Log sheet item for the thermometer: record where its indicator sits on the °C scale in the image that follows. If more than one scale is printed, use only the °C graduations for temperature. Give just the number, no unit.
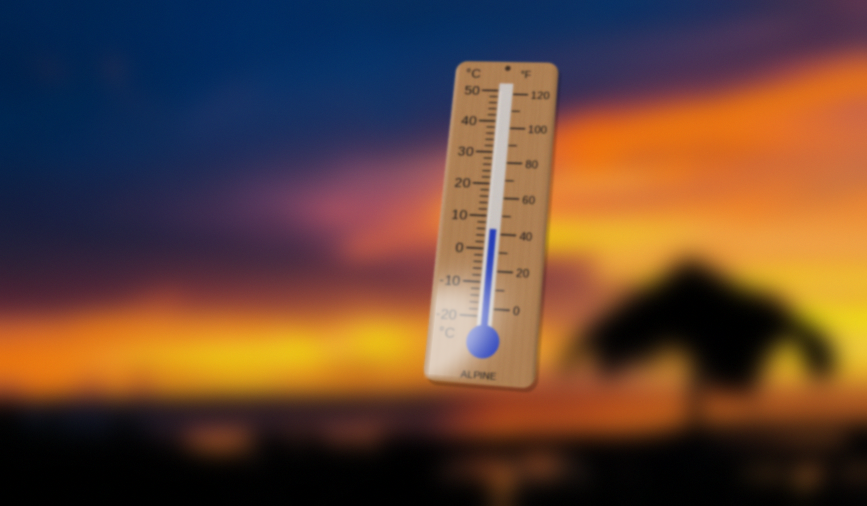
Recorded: 6
